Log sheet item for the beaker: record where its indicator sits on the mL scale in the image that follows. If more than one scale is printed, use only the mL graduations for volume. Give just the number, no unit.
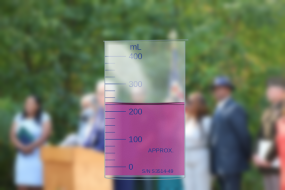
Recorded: 225
